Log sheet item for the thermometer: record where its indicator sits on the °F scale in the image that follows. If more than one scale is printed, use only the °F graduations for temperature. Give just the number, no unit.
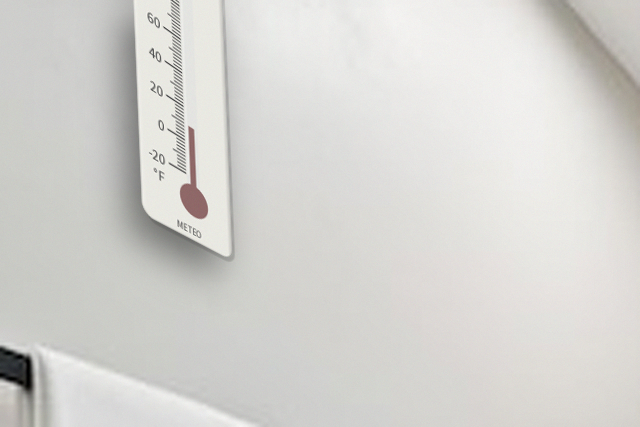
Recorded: 10
